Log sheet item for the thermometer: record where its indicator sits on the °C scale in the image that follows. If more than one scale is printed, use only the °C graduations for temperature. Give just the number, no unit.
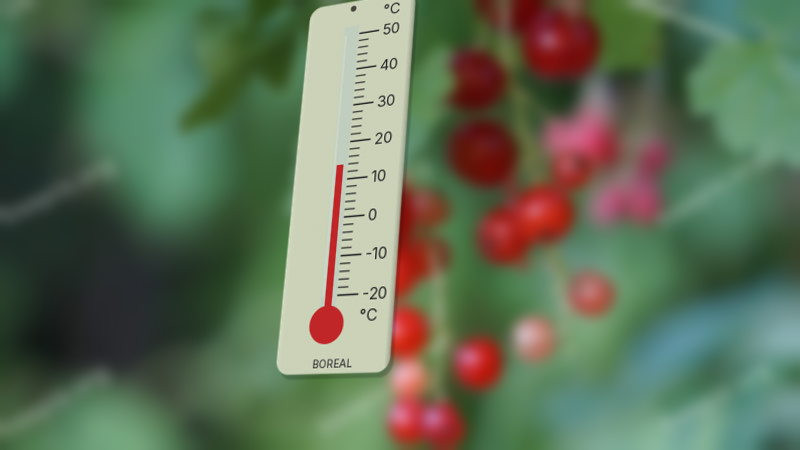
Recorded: 14
